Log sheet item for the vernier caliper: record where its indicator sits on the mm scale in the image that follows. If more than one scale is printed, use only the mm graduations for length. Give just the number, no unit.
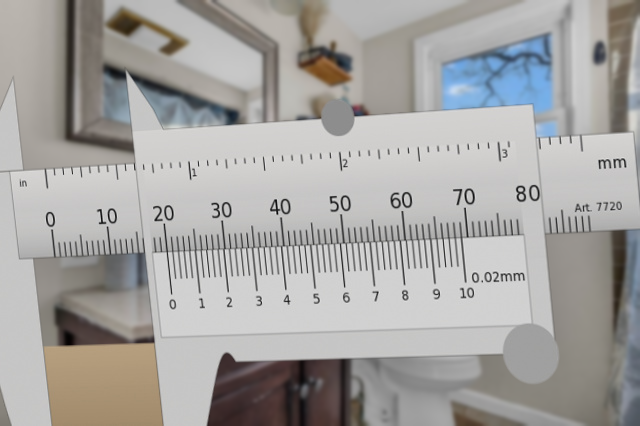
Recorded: 20.0
